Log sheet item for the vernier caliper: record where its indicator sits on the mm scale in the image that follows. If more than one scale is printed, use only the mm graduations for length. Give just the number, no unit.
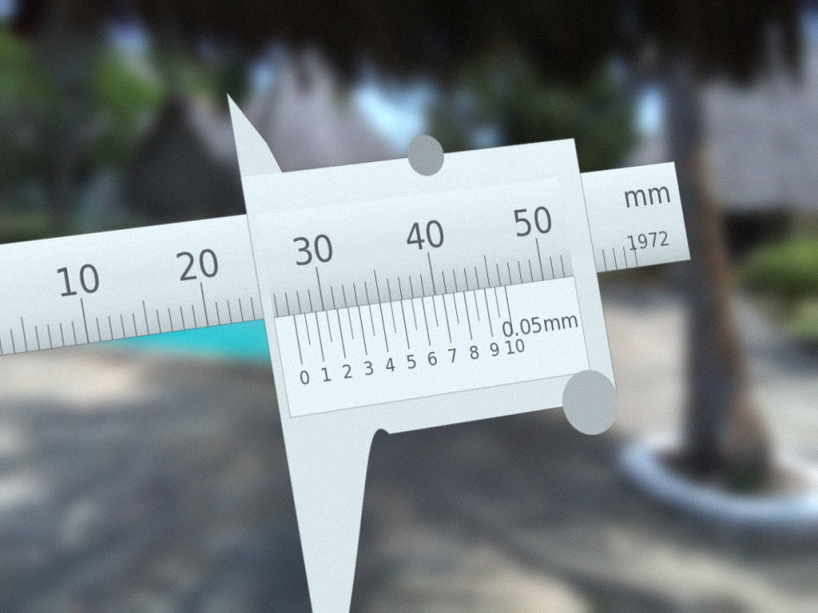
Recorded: 27.4
